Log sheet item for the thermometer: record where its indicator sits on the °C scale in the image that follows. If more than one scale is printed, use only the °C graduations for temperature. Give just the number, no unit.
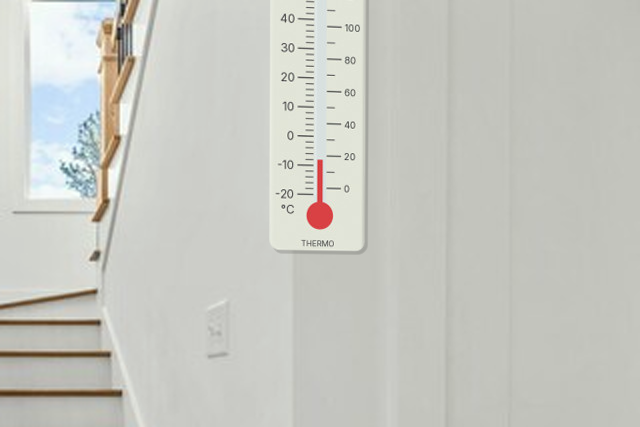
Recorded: -8
